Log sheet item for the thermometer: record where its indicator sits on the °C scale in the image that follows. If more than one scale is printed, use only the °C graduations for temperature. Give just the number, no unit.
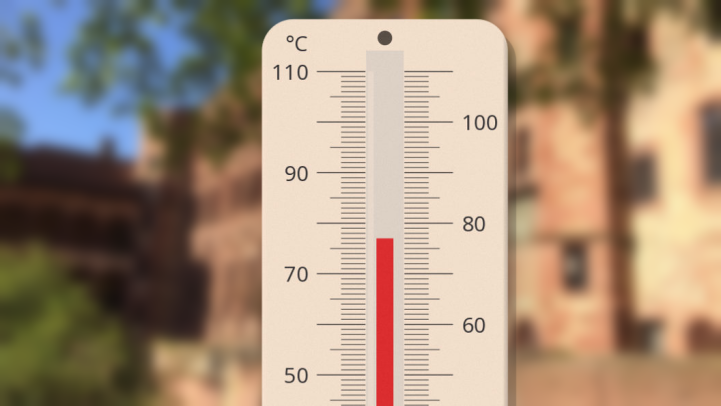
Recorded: 77
